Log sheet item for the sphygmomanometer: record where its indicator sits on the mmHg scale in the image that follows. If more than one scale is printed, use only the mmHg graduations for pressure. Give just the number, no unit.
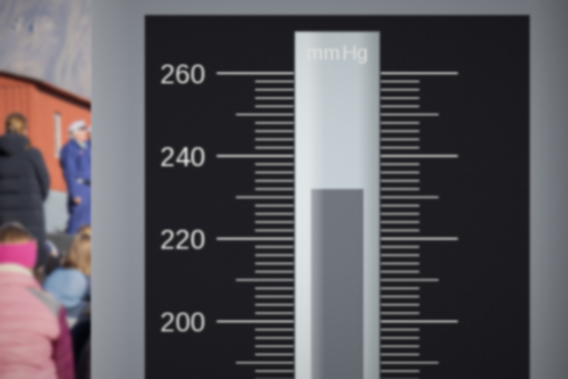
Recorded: 232
